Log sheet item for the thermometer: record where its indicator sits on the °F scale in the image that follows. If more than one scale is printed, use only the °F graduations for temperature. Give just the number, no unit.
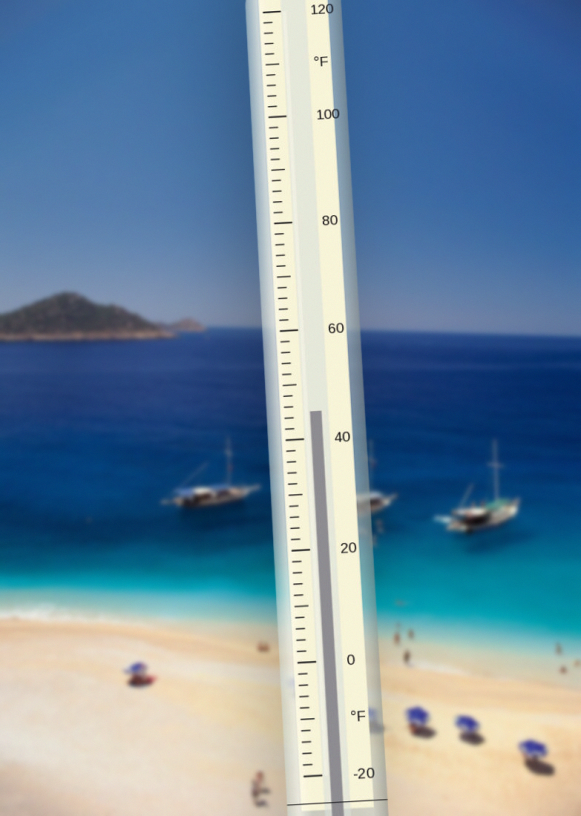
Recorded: 45
